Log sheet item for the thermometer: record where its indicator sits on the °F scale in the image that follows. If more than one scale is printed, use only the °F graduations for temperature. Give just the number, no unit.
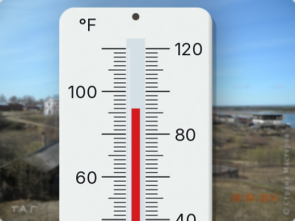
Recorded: 92
